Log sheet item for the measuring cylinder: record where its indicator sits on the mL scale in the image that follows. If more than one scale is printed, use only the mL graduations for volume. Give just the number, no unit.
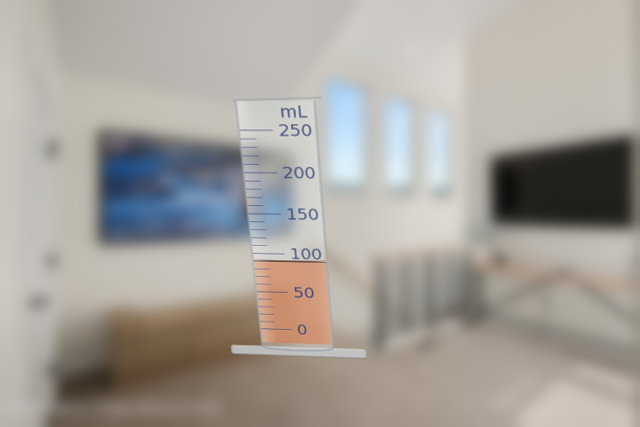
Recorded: 90
